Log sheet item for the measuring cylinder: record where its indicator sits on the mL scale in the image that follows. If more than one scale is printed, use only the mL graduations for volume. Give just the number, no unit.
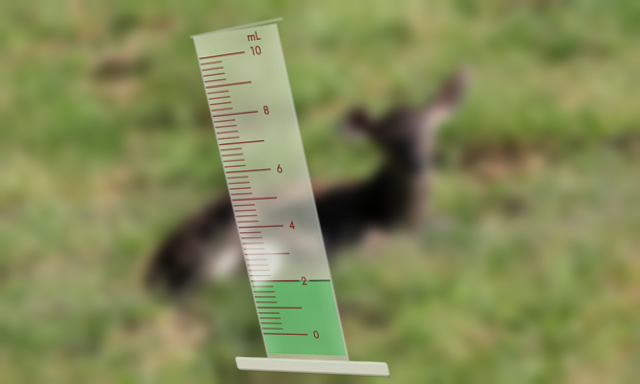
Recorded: 2
